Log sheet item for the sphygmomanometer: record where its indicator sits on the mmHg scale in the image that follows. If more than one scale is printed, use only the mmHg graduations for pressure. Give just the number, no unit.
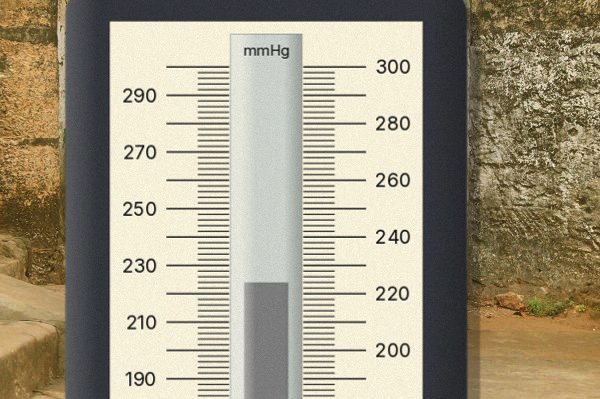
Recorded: 224
